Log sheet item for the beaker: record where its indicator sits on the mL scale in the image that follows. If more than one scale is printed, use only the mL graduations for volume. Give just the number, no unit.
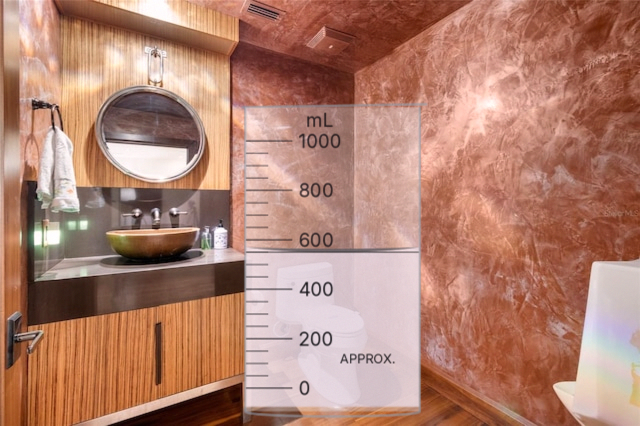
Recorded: 550
